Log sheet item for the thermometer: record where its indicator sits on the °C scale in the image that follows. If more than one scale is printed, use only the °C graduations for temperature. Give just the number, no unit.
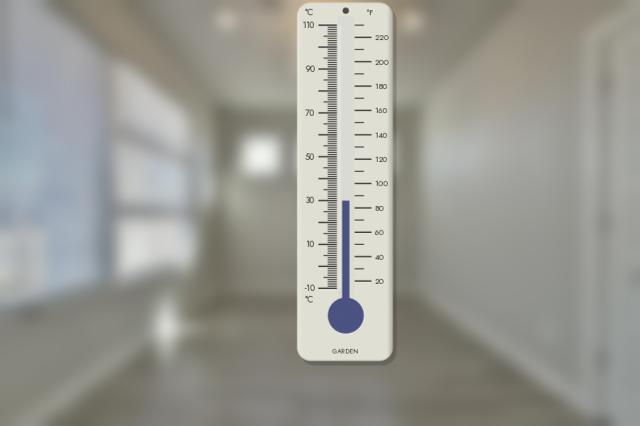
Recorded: 30
